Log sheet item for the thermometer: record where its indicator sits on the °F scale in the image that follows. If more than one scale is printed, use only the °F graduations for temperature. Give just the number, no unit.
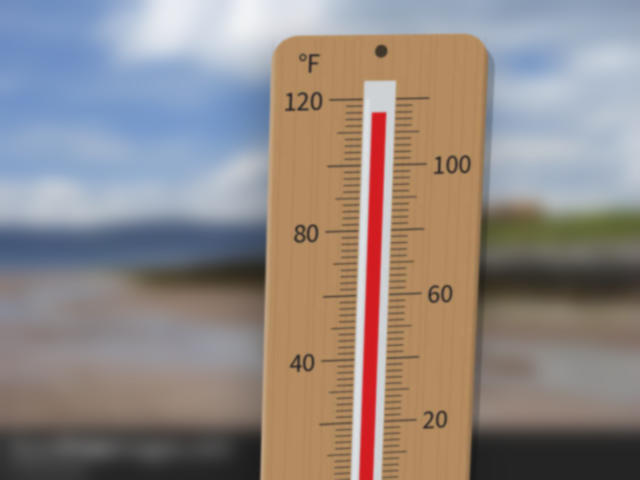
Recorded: 116
